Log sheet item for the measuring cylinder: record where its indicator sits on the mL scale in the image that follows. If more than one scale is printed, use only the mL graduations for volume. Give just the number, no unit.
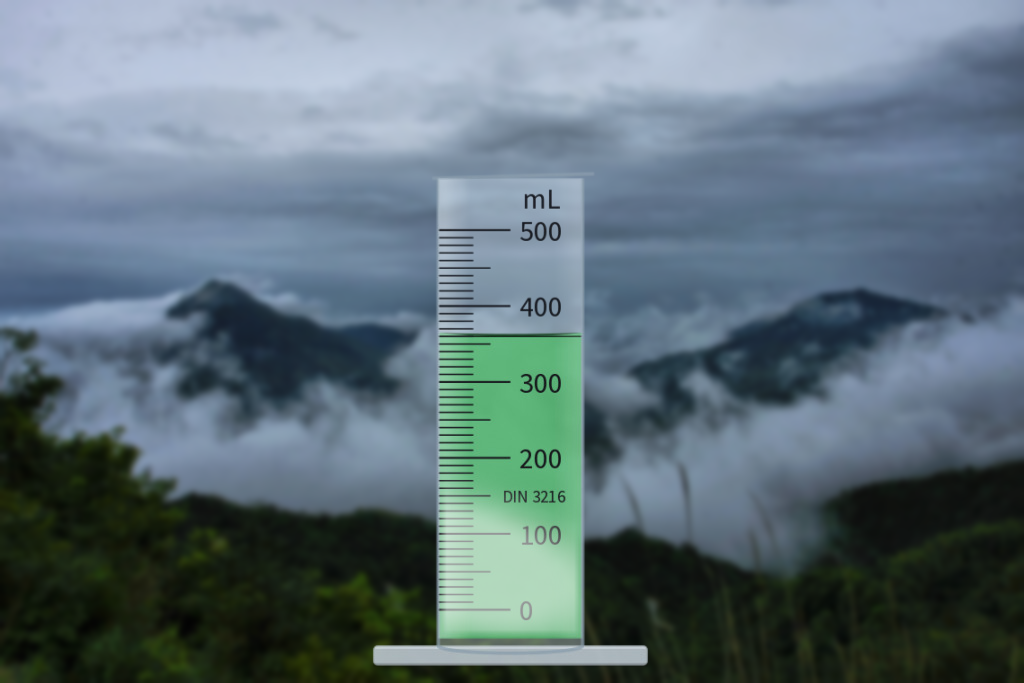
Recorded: 360
